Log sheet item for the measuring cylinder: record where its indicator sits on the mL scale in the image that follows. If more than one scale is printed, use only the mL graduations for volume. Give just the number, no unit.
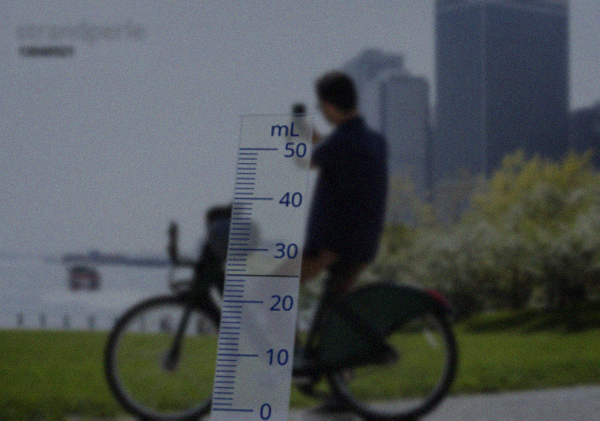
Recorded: 25
